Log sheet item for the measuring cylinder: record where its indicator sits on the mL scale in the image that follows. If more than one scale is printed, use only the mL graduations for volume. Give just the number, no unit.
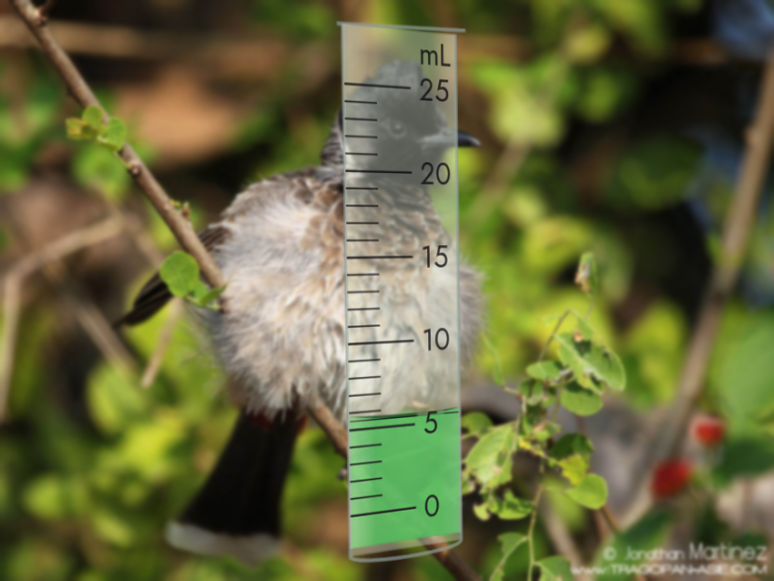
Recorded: 5.5
